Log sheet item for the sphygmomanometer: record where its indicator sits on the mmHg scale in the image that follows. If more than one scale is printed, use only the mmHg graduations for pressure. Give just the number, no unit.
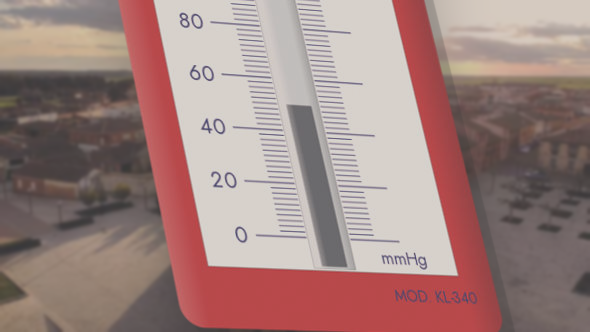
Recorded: 50
